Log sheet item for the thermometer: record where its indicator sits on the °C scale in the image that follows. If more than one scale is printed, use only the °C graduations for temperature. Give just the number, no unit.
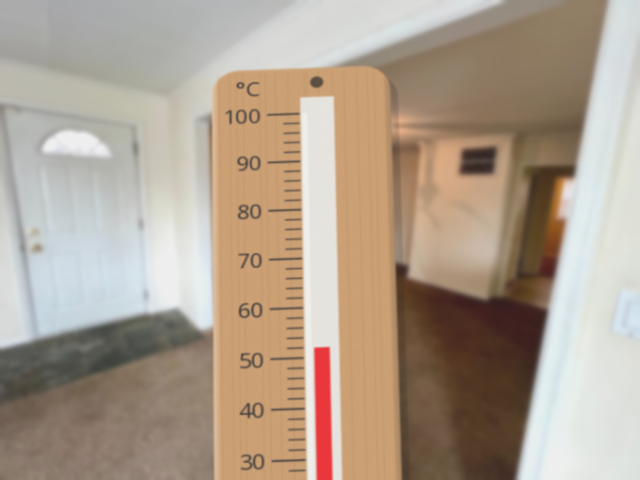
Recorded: 52
